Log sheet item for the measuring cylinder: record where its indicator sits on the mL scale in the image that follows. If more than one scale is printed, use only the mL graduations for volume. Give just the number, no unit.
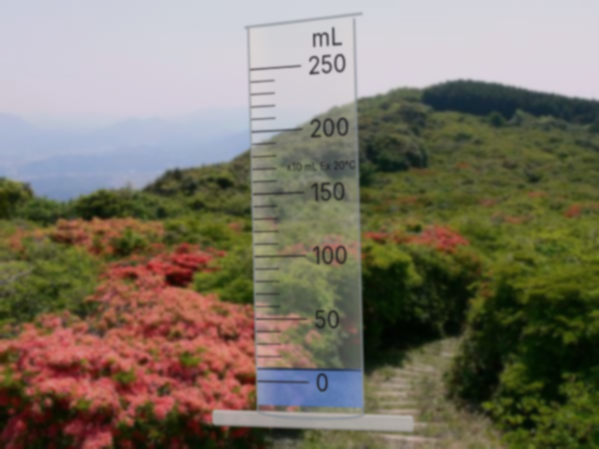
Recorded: 10
